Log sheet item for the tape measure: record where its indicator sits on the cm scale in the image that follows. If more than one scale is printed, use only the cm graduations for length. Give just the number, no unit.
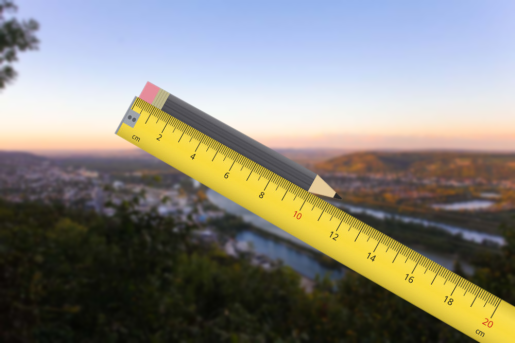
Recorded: 11.5
